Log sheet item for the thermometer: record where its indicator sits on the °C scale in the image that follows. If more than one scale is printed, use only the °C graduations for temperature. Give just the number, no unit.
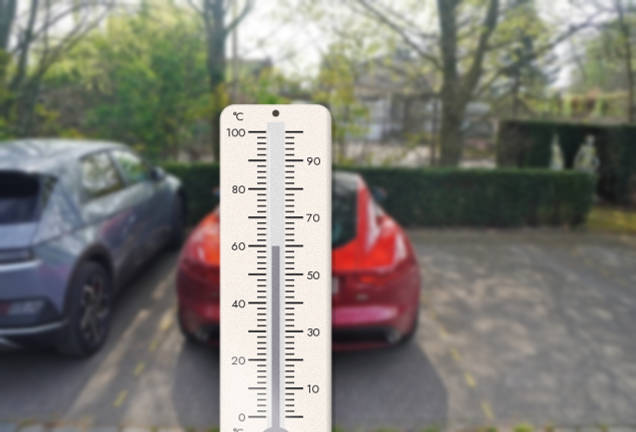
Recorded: 60
